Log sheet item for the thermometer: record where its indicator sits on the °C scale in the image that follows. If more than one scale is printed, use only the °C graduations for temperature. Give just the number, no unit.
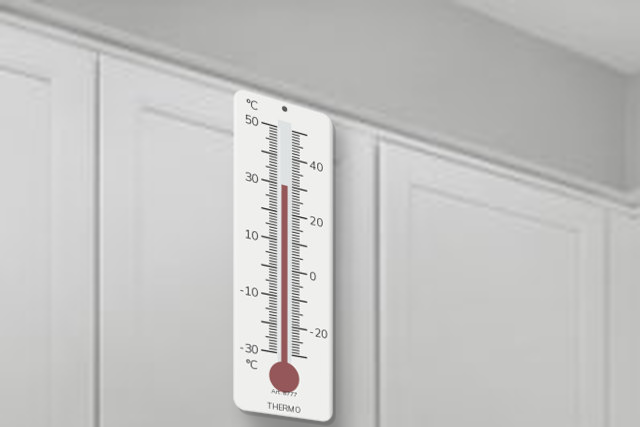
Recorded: 30
